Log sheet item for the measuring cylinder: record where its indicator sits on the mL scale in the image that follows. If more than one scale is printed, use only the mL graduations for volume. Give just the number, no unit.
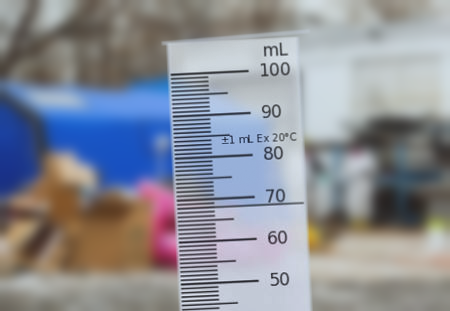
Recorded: 68
